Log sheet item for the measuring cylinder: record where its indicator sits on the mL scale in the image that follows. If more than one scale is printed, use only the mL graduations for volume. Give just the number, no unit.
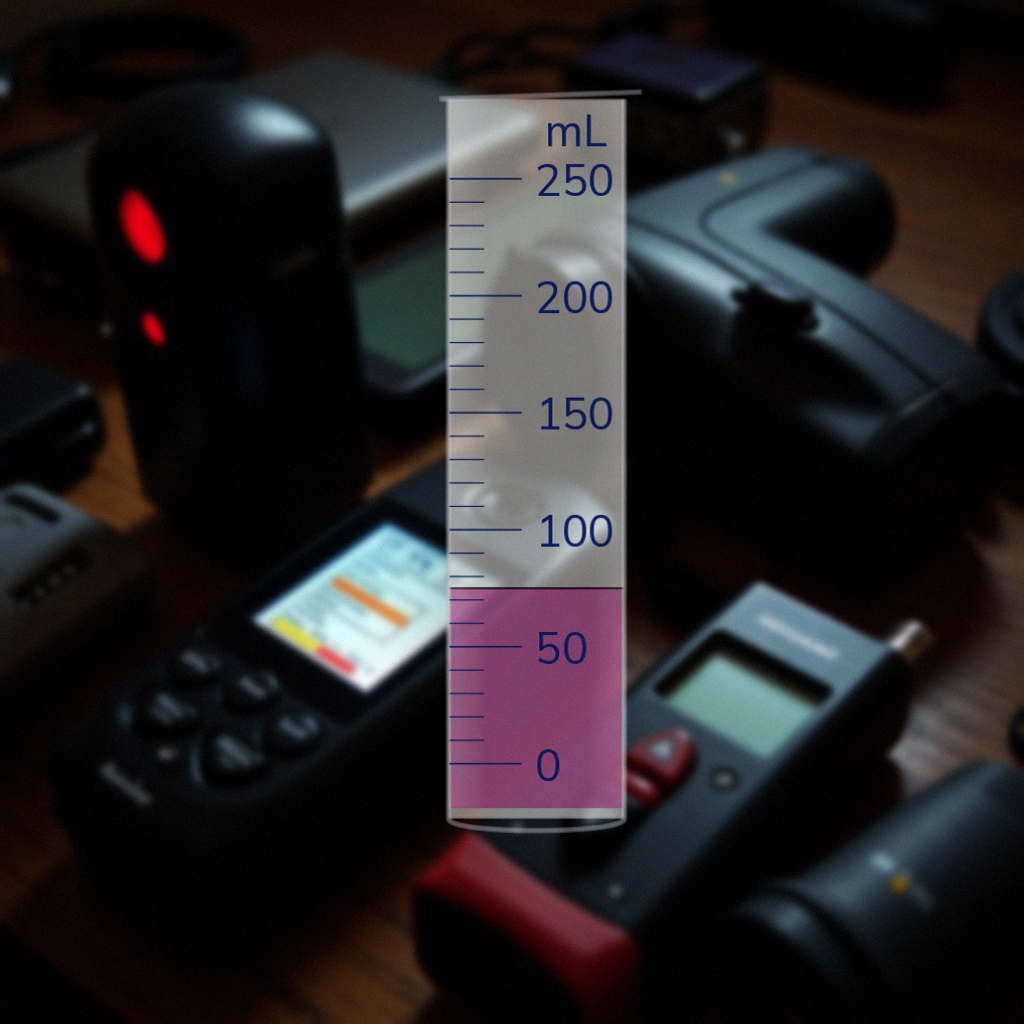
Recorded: 75
